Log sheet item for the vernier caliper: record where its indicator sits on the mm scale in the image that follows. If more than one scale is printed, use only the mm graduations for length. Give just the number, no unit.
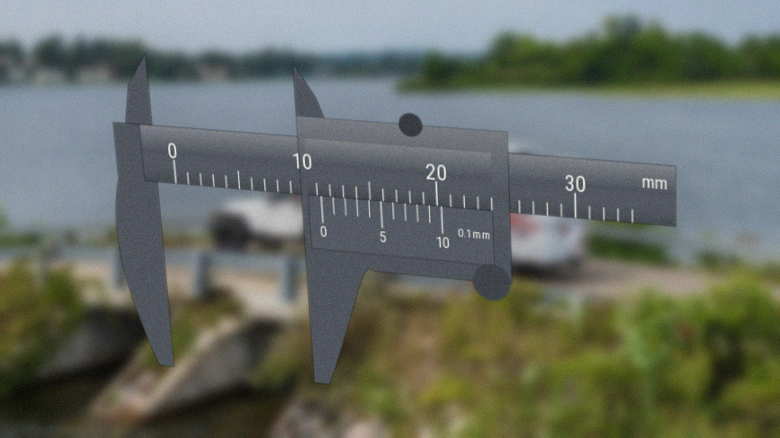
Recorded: 11.3
